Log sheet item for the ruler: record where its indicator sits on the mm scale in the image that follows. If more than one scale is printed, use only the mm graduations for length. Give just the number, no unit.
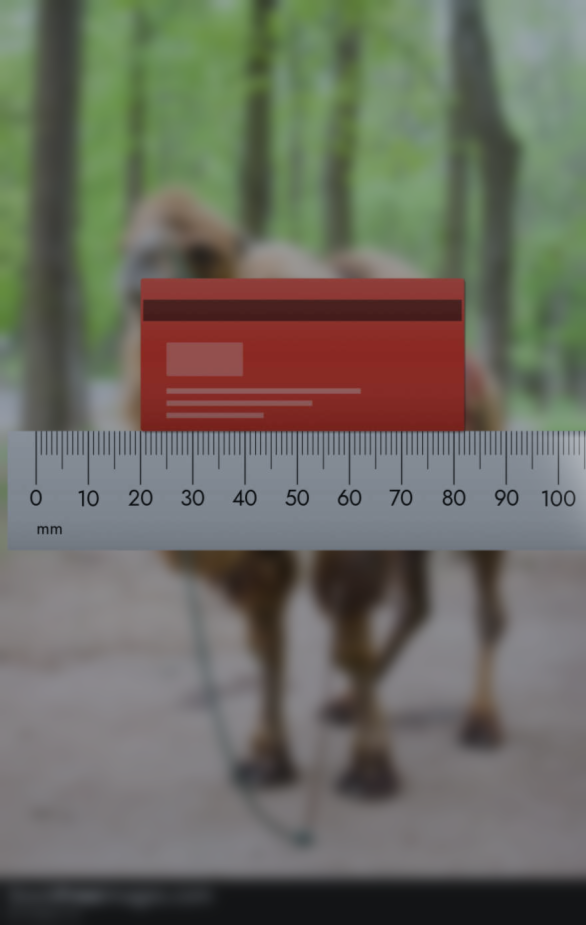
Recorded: 62
